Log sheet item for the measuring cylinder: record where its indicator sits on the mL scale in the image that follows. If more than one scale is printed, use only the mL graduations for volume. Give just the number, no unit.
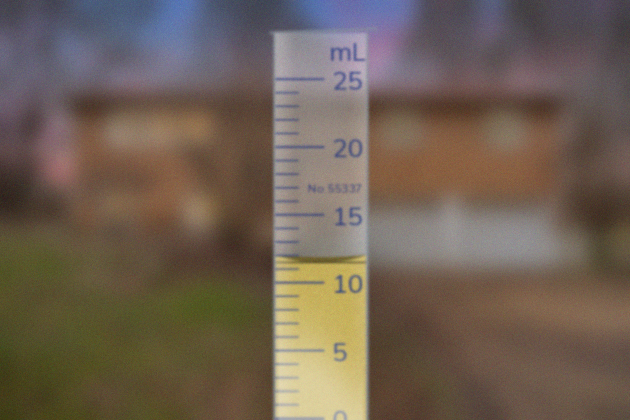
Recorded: 11.5
